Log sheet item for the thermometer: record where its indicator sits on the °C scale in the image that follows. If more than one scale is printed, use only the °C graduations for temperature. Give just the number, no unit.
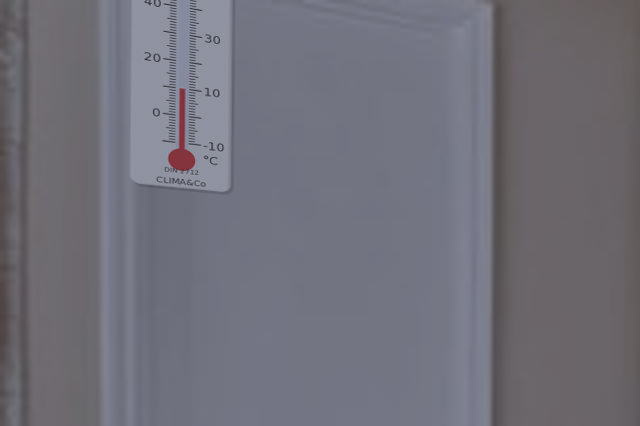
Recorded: 10
